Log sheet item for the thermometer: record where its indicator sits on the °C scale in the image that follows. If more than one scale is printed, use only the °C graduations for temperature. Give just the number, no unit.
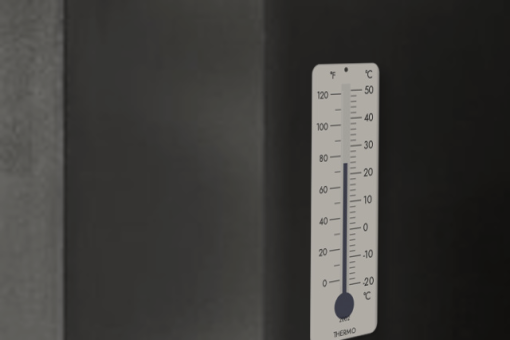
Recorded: 24
